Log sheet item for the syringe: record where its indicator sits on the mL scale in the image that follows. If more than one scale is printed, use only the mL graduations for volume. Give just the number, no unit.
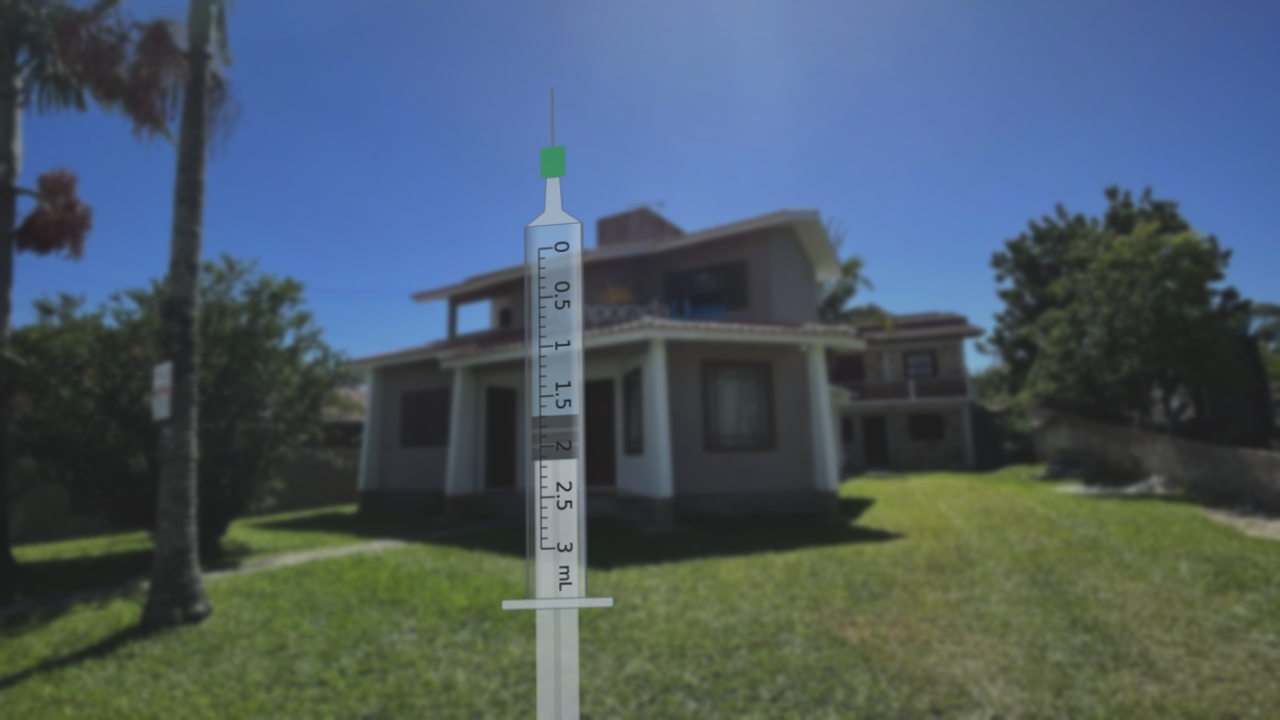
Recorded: 1.7
